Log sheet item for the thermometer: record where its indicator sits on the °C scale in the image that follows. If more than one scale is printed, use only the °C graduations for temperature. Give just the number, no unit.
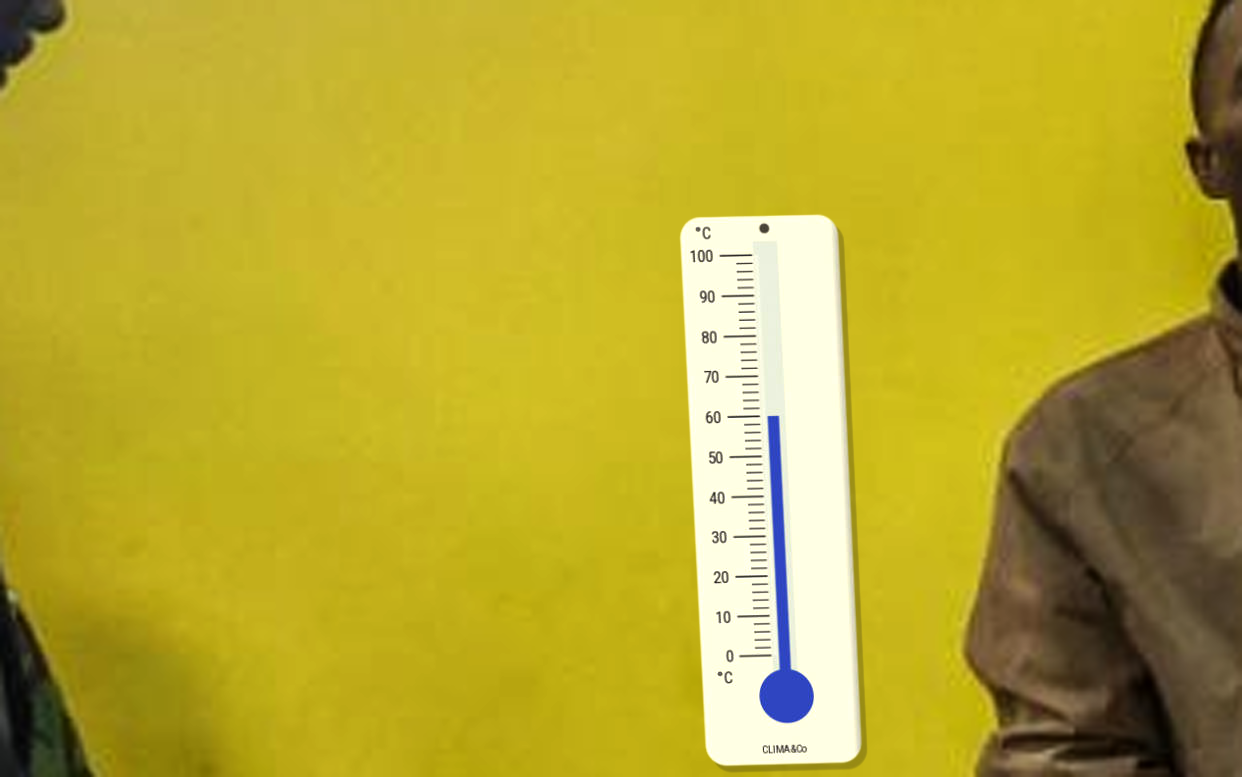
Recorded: 60
